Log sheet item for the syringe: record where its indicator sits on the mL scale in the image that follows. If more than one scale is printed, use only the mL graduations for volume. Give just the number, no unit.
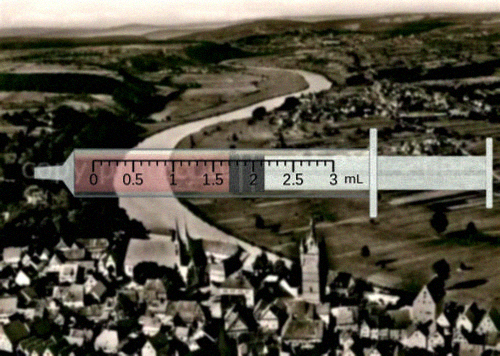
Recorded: 1.7
